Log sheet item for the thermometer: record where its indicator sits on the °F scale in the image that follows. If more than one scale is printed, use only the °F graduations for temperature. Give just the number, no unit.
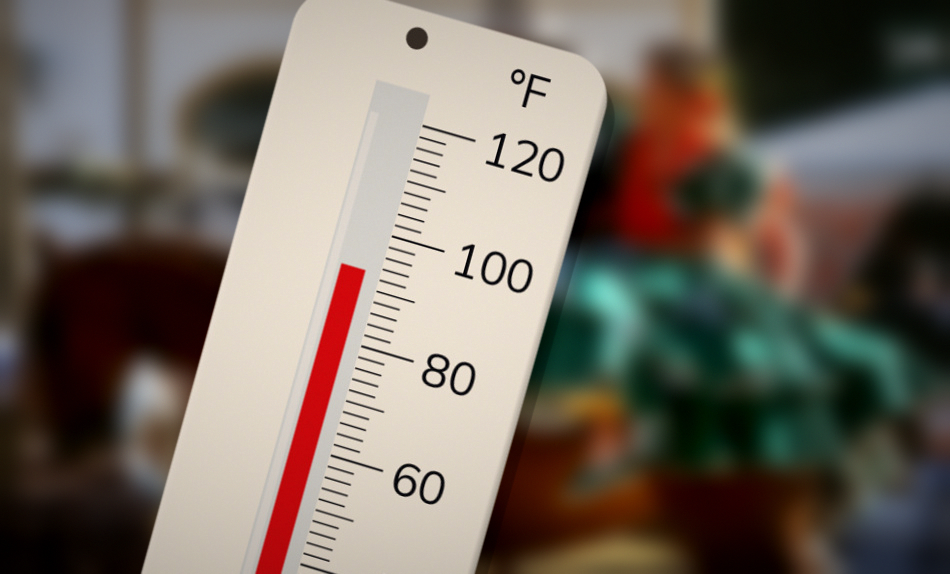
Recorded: 93
